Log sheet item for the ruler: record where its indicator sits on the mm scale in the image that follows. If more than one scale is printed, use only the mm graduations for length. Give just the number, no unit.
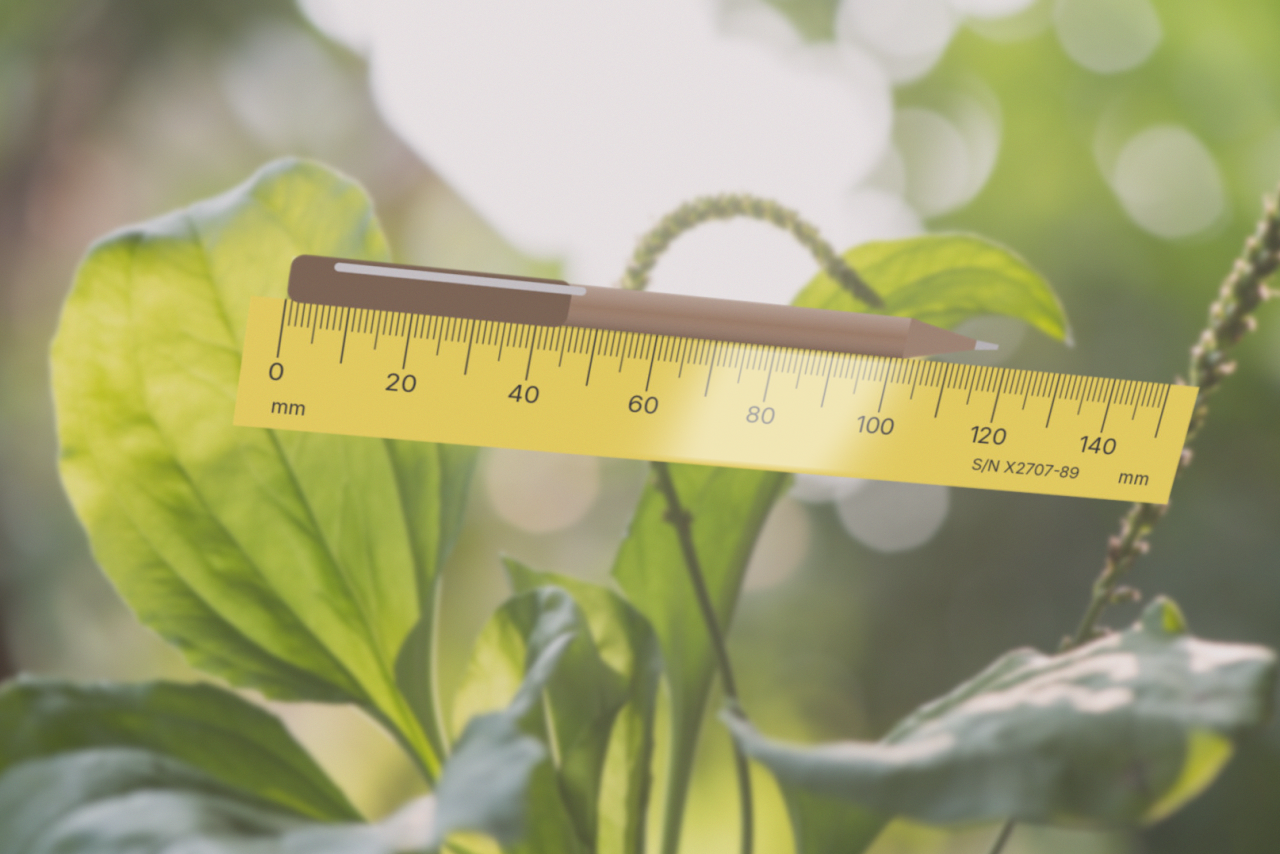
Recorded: 118
